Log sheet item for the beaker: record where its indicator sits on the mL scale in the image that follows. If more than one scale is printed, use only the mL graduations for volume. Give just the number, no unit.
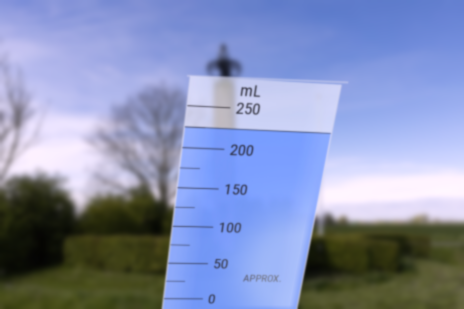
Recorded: 225
